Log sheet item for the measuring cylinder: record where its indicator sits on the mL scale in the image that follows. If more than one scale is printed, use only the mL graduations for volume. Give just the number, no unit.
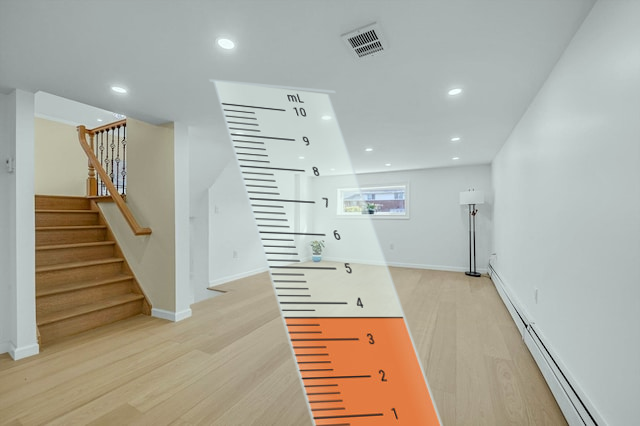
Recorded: 3.6
